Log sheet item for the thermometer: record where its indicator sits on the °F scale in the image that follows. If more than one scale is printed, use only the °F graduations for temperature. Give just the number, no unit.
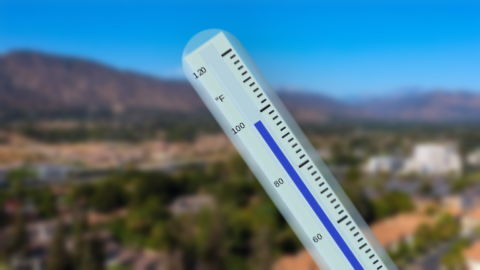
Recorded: 98
